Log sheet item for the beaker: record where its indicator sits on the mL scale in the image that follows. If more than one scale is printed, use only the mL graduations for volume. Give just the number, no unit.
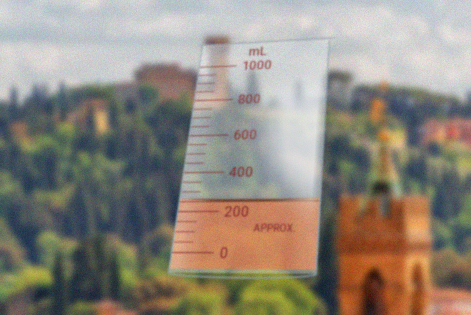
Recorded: 250
